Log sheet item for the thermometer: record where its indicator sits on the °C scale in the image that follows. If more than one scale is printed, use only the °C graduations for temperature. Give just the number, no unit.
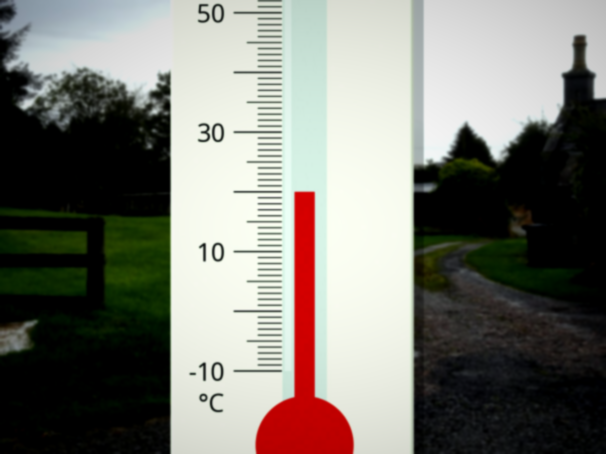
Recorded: 20
